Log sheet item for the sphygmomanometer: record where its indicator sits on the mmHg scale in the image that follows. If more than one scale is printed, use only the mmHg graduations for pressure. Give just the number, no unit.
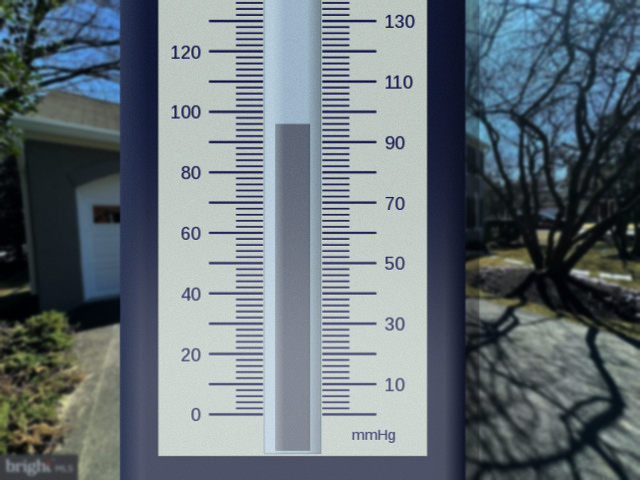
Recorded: 96
